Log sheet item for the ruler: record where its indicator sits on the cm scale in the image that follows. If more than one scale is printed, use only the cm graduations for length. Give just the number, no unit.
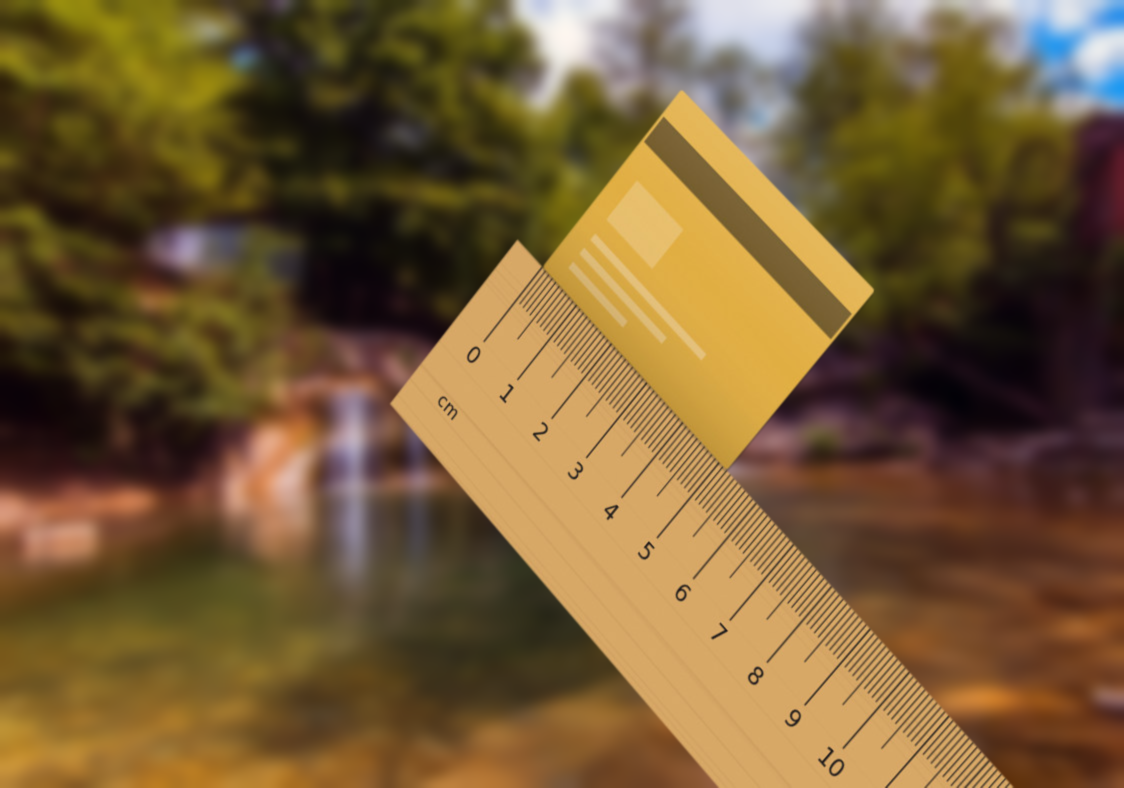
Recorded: 5.2
